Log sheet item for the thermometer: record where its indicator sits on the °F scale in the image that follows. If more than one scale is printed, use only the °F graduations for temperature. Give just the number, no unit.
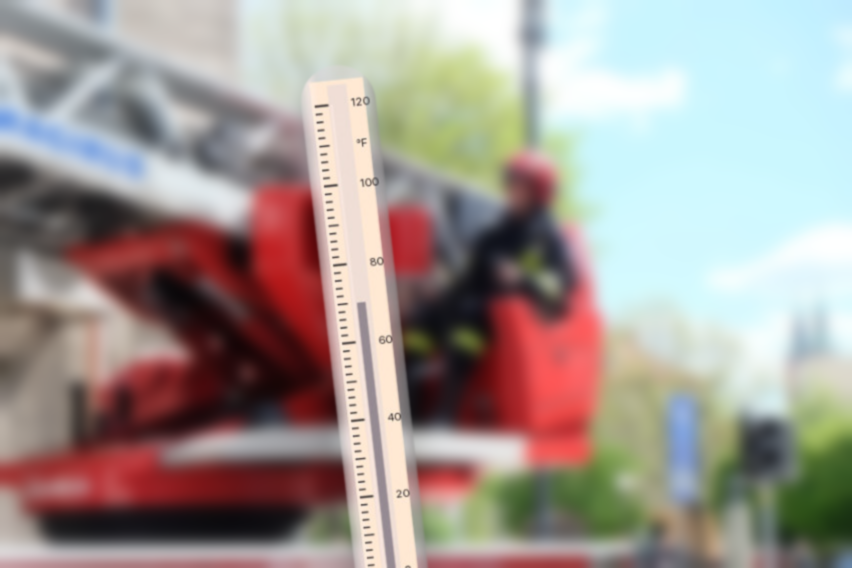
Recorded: 70
